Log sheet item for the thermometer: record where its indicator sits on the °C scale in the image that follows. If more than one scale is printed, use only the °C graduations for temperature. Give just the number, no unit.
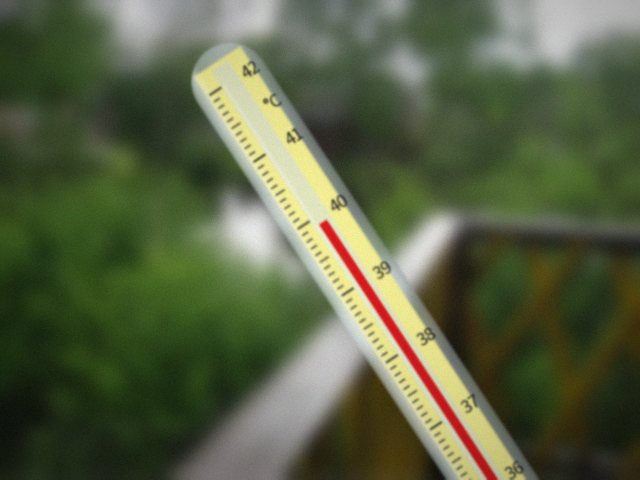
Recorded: 39.9
